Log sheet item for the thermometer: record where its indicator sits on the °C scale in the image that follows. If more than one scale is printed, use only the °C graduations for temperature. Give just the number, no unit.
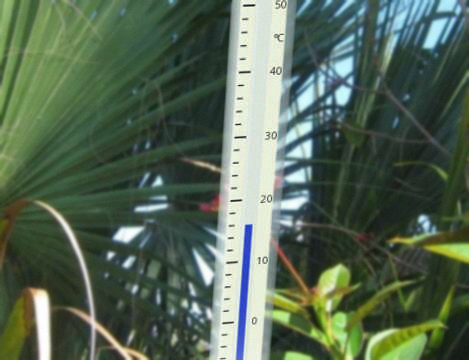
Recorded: 16
